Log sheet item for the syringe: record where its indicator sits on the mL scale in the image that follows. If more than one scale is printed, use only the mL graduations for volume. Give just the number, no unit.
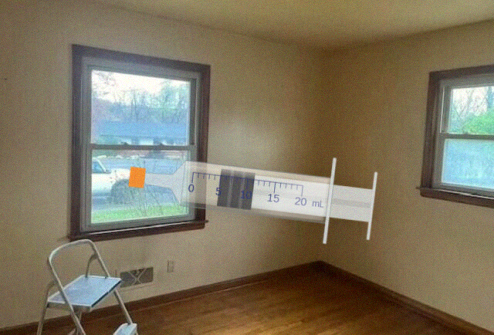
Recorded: 5
